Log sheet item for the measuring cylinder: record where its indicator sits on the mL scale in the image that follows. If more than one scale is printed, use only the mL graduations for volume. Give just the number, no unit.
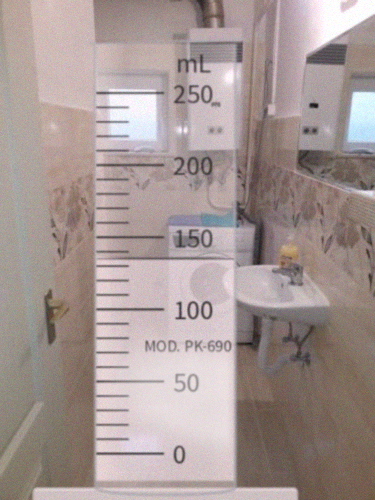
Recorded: 135
